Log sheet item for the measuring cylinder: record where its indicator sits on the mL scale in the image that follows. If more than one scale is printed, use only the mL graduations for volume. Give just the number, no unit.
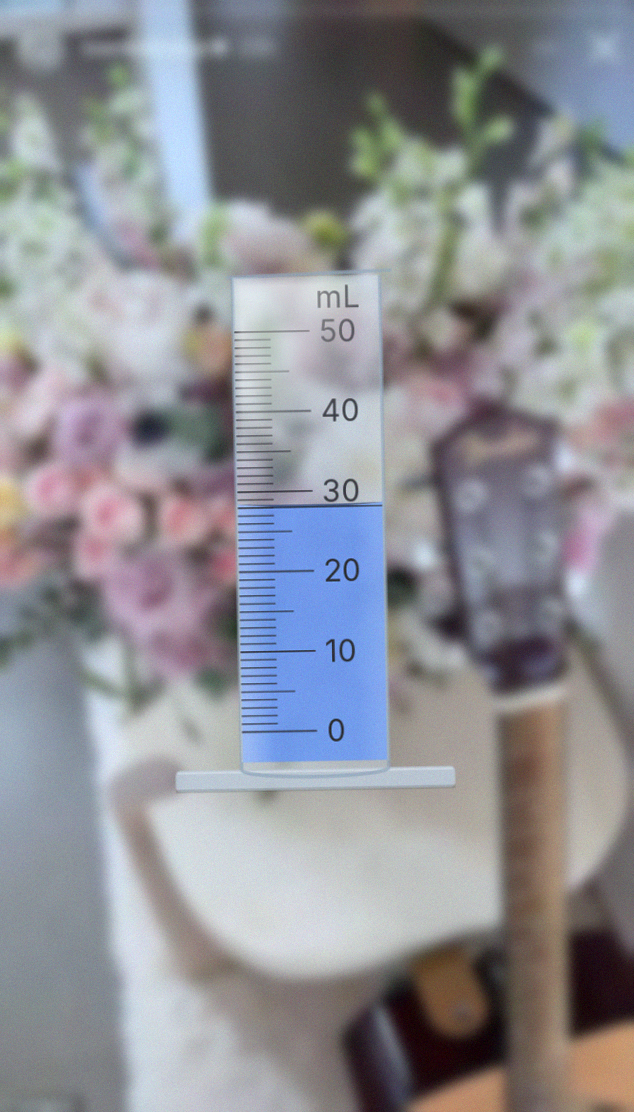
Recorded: 28
